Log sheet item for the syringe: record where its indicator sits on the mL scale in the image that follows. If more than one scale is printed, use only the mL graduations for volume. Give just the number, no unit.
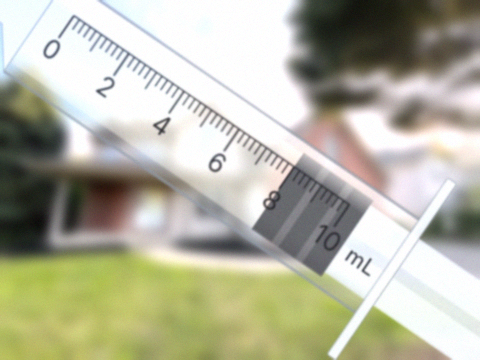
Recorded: 8
